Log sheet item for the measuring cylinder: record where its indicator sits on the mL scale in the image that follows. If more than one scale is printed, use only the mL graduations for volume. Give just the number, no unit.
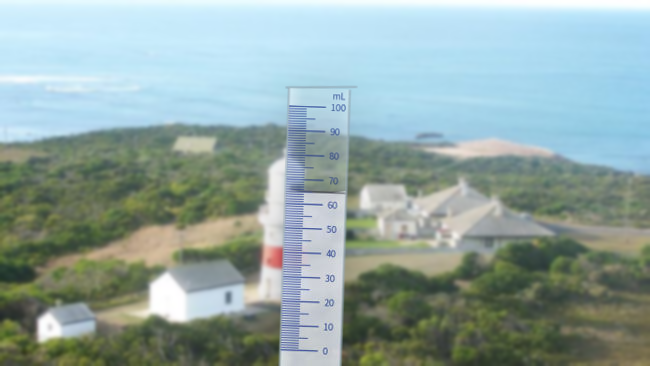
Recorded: 65
